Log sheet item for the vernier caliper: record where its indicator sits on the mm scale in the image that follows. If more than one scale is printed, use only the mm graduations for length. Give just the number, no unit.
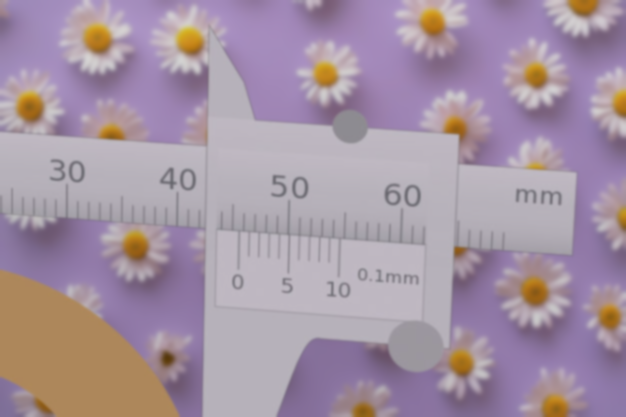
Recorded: 45.6
